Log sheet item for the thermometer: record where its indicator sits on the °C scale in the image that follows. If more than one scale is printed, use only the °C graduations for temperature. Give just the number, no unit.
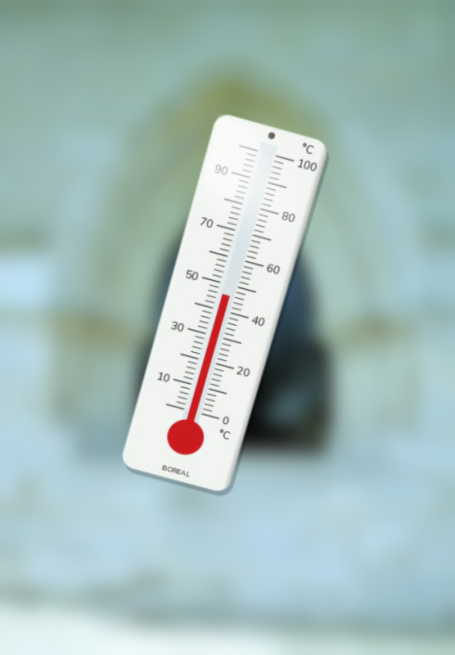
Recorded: 46
